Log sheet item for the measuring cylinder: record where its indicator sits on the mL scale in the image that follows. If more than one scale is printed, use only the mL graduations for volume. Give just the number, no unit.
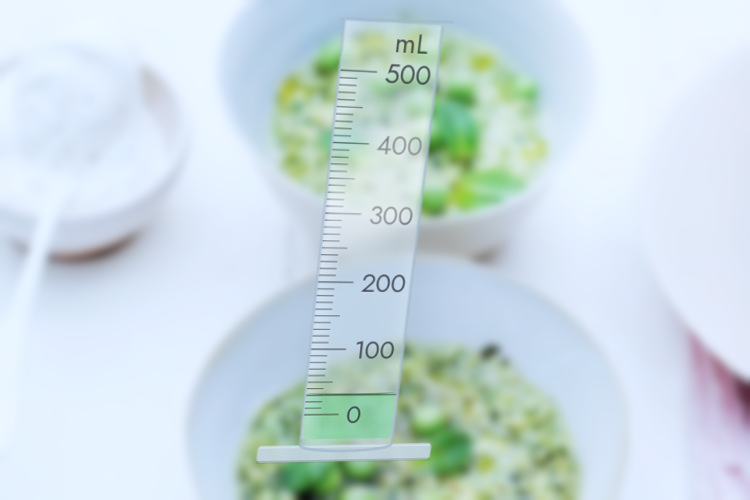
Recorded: 30
